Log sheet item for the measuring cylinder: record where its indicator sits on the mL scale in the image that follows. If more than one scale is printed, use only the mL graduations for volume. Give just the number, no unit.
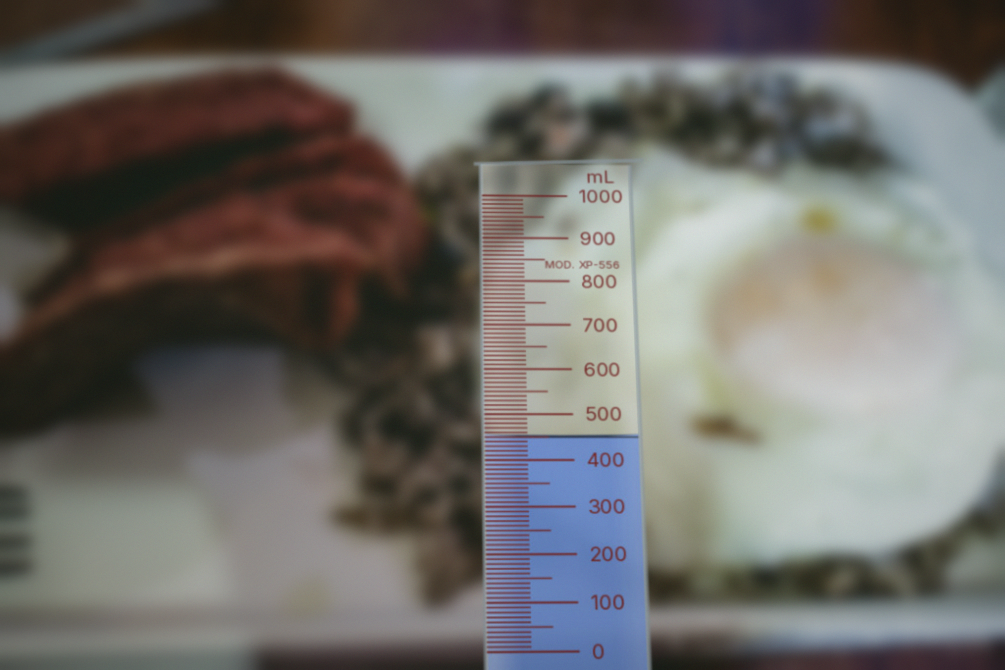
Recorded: 450
